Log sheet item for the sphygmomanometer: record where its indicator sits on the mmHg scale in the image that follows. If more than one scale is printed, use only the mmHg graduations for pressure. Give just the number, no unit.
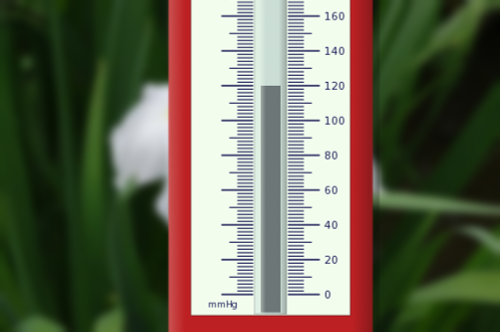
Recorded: 120
